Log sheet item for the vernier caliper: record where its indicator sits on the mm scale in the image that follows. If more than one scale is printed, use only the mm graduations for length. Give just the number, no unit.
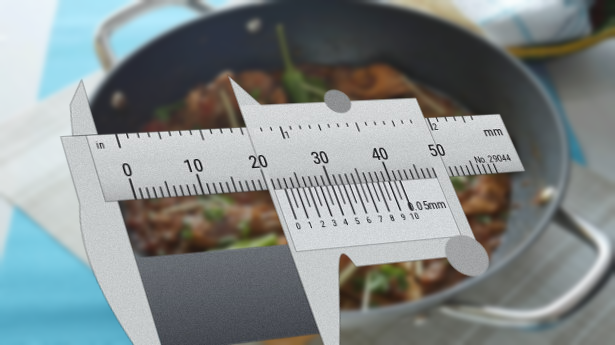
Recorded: 22.6
